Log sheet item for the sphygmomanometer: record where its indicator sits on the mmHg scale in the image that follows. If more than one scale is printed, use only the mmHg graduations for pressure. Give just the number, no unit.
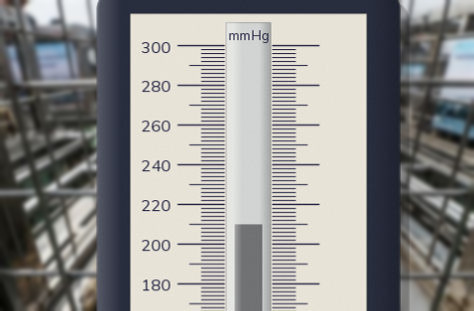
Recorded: 210
